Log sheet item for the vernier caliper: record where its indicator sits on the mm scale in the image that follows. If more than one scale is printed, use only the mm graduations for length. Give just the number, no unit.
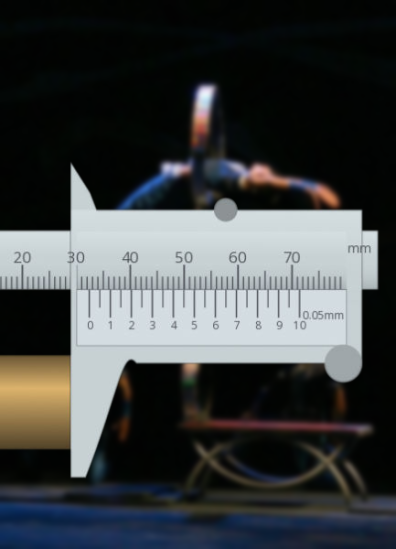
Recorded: 32.4
